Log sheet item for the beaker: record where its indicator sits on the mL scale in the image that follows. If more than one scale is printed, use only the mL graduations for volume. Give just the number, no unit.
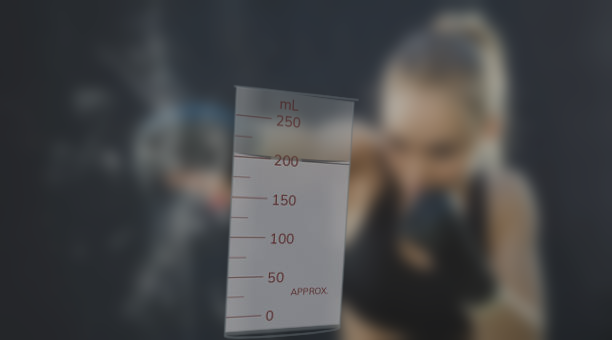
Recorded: 200
